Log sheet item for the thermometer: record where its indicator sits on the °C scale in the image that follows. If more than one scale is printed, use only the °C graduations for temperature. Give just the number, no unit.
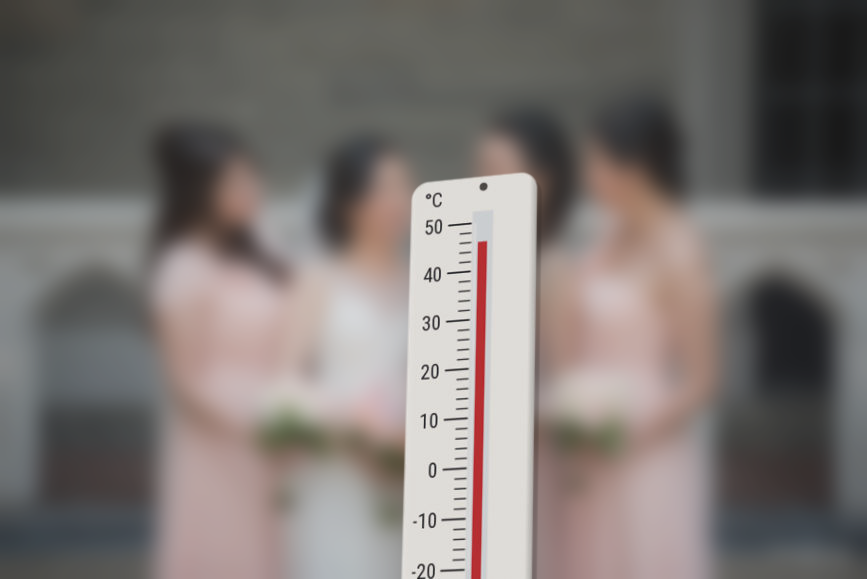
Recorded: 46
